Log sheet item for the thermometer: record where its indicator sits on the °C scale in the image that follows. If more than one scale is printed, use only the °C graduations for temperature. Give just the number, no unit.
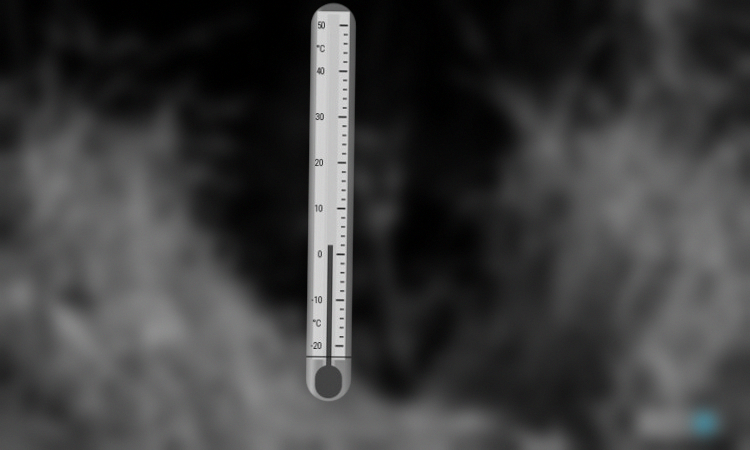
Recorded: 2
